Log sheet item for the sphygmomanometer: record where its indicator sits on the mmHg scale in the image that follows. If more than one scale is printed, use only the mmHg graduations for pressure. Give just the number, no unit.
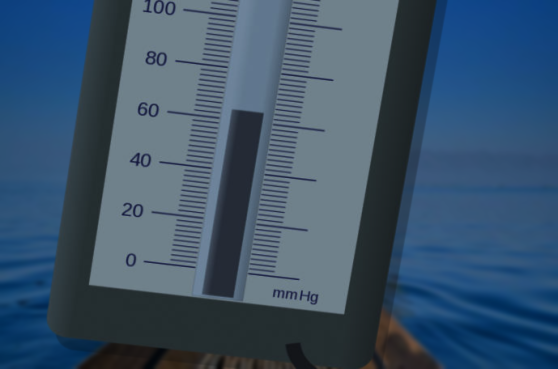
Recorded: 64
